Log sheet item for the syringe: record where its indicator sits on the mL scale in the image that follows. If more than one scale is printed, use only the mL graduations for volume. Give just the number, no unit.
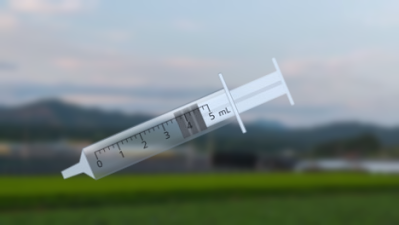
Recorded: 3.6
